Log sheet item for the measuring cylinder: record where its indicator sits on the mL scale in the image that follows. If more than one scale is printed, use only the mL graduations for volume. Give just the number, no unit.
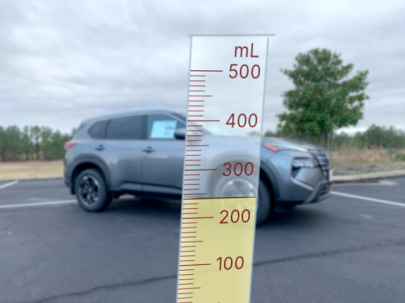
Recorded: 240
